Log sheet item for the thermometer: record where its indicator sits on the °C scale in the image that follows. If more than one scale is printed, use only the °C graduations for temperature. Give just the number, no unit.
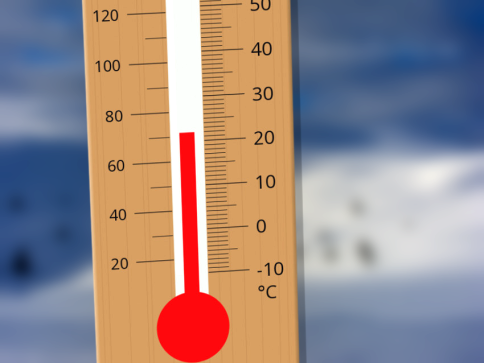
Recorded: 22
